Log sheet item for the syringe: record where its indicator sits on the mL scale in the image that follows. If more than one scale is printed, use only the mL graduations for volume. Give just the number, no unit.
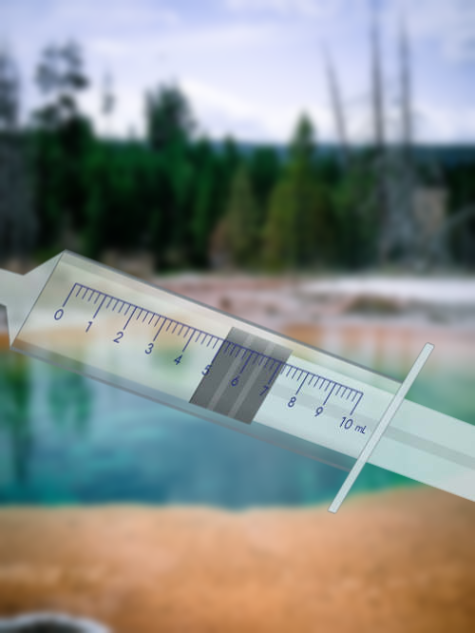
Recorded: 5
